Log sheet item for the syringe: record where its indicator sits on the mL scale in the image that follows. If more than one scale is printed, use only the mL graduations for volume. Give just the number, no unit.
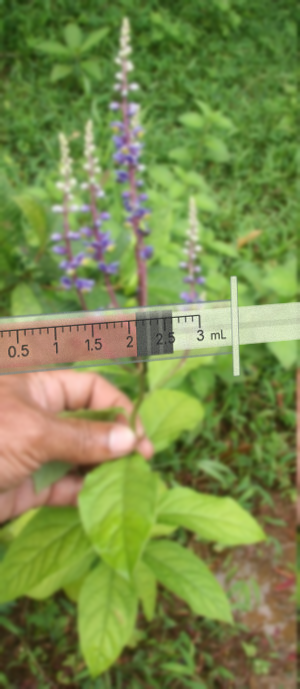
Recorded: 2.1
